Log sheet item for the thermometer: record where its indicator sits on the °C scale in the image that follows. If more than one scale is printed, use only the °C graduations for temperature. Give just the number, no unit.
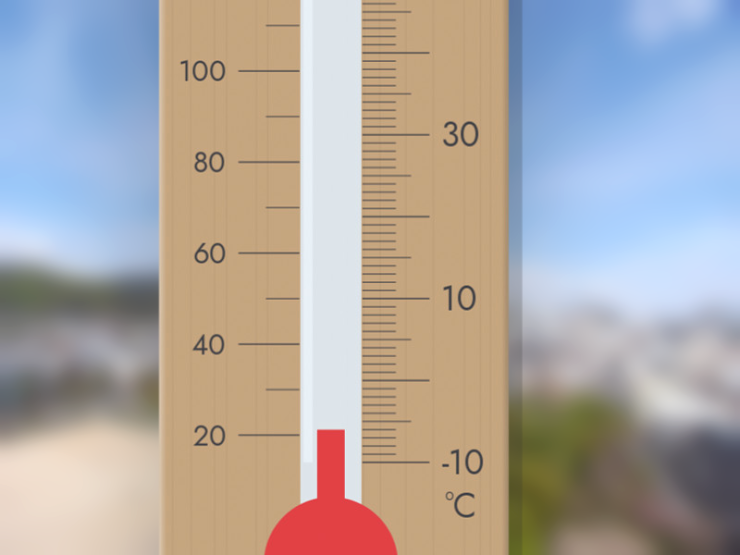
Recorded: -6
